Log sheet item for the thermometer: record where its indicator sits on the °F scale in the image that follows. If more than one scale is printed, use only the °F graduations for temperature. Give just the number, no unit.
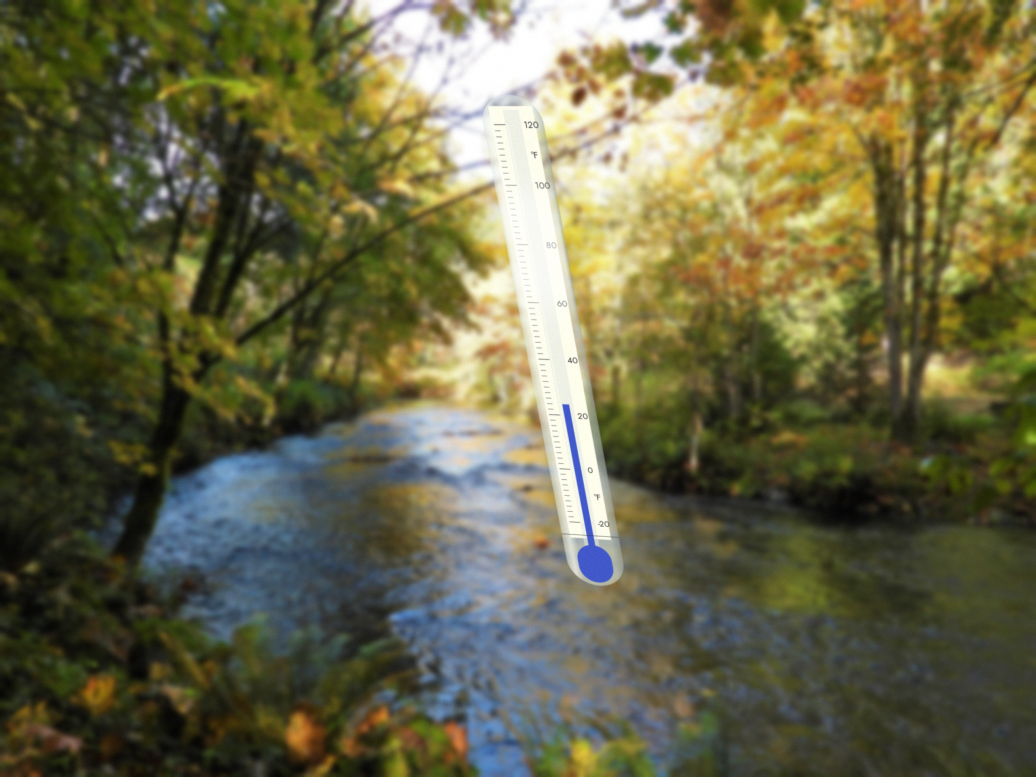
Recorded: 24
